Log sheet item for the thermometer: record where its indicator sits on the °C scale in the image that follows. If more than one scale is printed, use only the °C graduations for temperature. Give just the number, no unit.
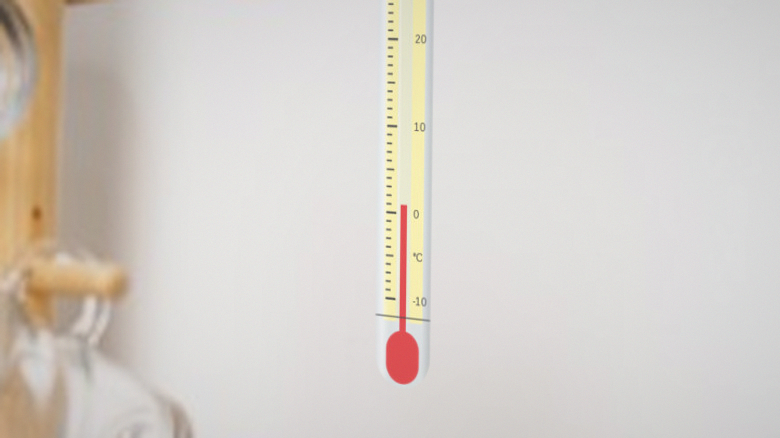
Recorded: 1
